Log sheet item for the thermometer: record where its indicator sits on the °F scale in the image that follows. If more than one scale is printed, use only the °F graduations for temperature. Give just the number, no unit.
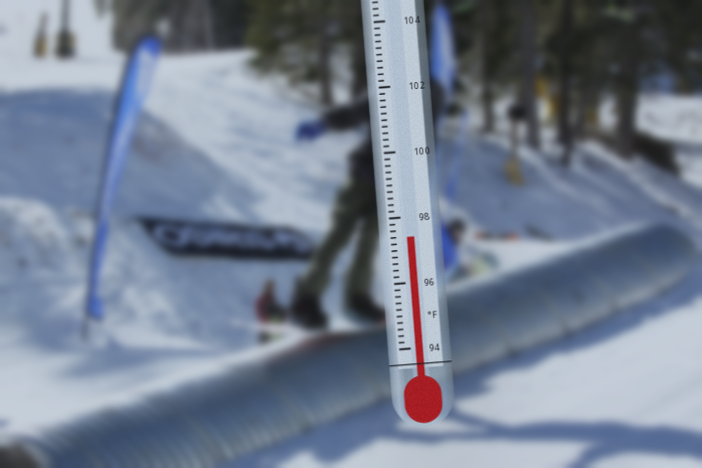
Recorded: 97.4
